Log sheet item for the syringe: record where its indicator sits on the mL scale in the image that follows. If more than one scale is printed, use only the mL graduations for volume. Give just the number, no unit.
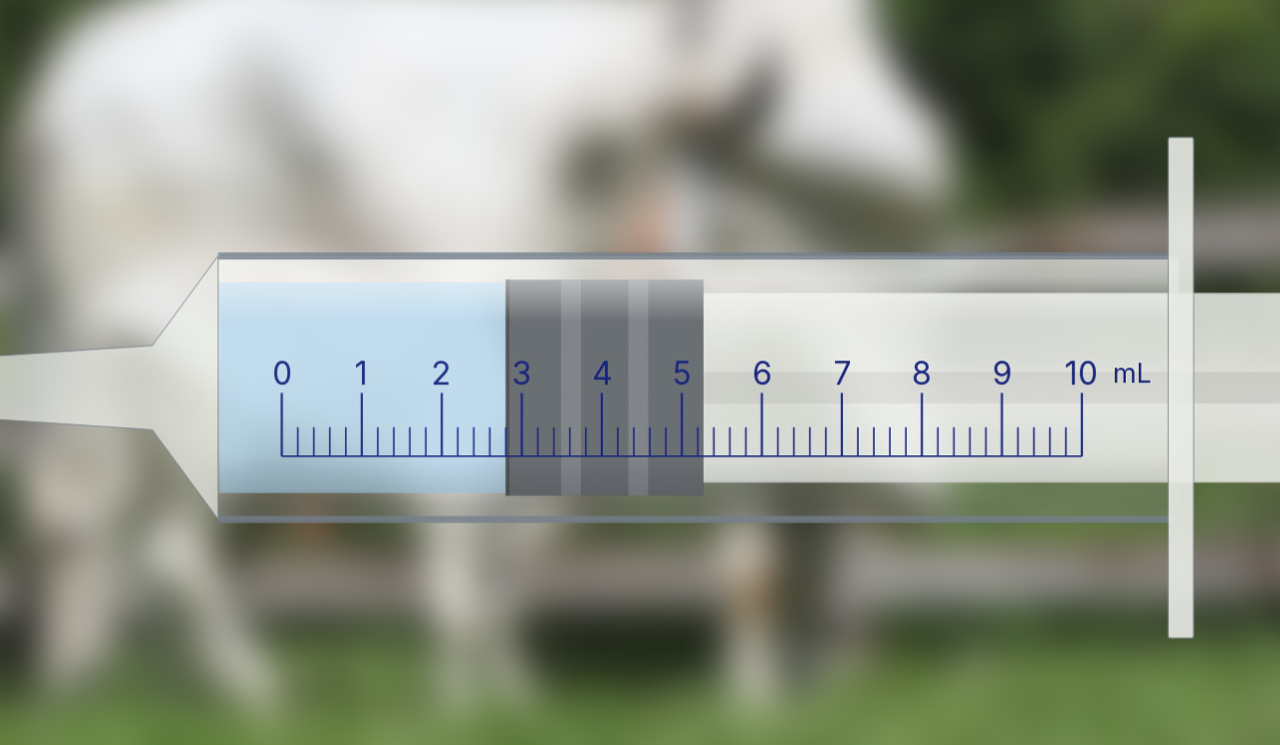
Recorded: 2.8
